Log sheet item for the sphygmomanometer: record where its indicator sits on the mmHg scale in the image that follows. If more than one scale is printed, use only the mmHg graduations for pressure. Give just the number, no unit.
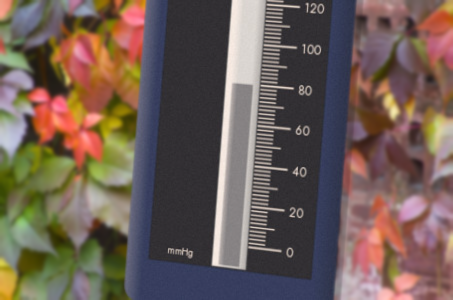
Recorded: 80
